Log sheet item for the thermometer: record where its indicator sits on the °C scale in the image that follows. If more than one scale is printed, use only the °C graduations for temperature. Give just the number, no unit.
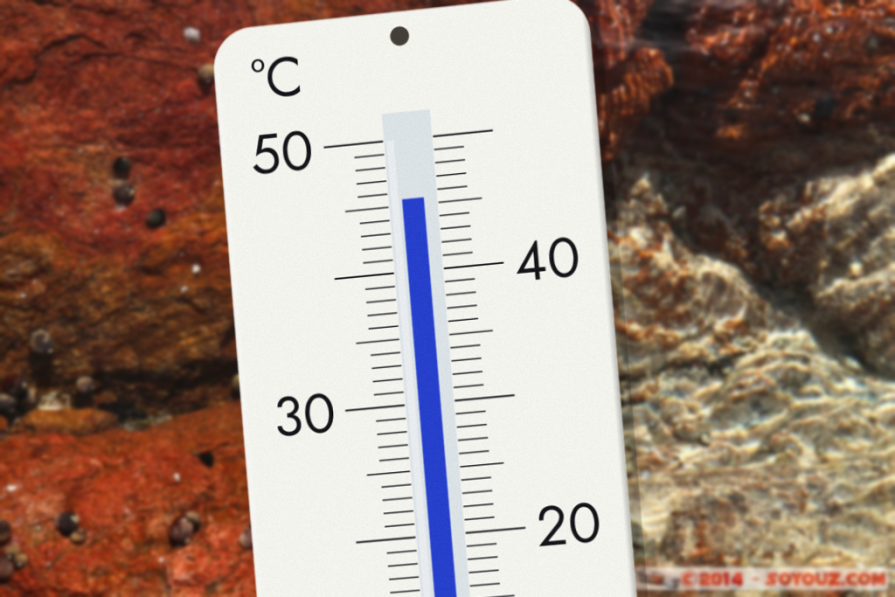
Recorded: 45.5
